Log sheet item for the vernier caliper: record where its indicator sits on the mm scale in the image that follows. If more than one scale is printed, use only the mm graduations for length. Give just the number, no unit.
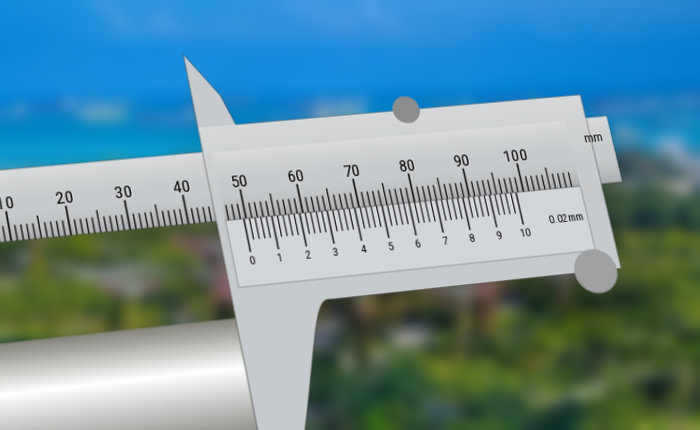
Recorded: 49.6
